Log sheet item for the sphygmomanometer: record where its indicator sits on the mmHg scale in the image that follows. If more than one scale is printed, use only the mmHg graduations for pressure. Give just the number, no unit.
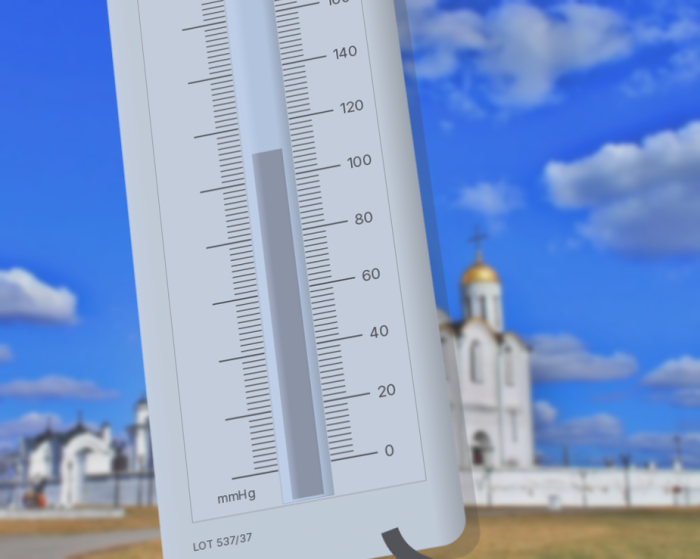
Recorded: 110
